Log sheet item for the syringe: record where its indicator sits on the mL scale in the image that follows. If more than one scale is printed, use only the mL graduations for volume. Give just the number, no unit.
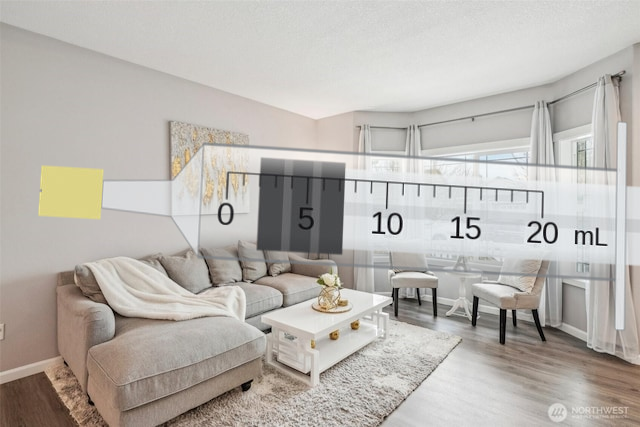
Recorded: 2
